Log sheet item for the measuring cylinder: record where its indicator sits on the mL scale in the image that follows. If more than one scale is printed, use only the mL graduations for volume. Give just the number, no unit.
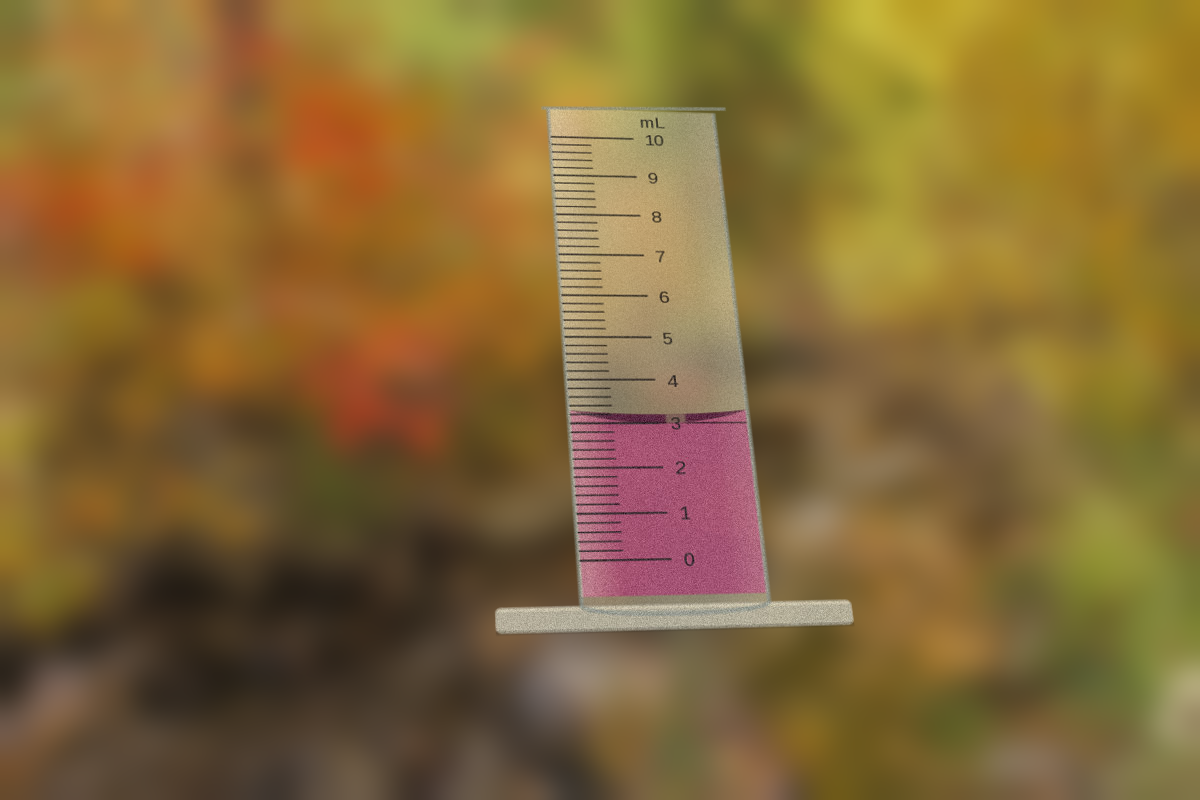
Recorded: 3
